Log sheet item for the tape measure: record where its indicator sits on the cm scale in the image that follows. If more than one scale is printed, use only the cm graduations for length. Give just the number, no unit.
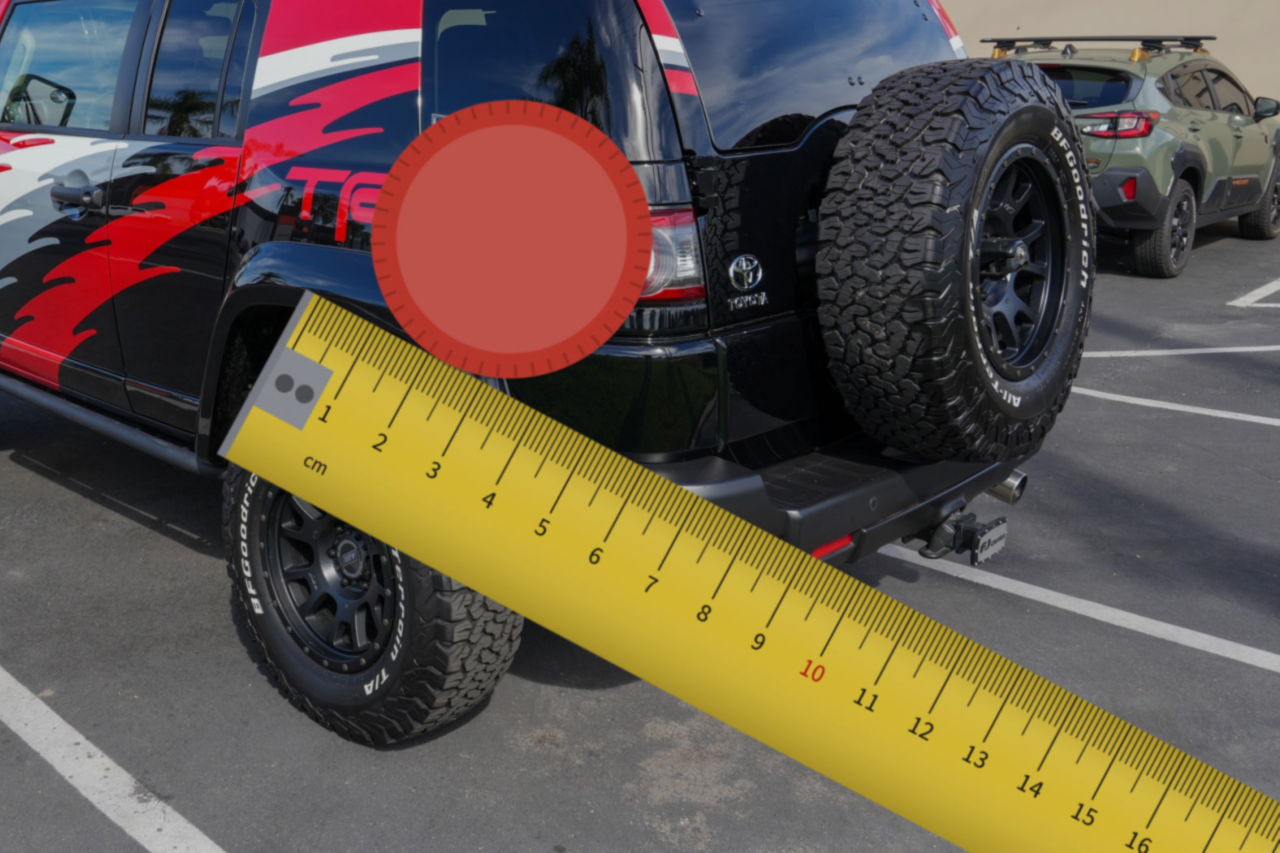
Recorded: 4.6
